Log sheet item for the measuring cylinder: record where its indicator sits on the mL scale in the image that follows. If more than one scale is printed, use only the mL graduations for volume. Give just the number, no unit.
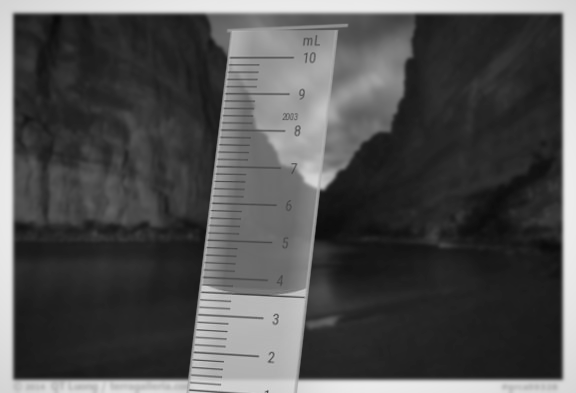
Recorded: 3.6
